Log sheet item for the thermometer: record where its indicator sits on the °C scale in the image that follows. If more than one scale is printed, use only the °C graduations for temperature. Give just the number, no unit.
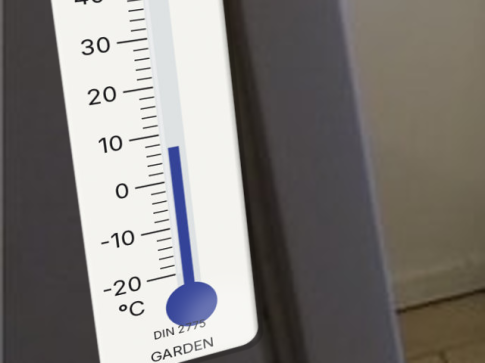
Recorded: 7
